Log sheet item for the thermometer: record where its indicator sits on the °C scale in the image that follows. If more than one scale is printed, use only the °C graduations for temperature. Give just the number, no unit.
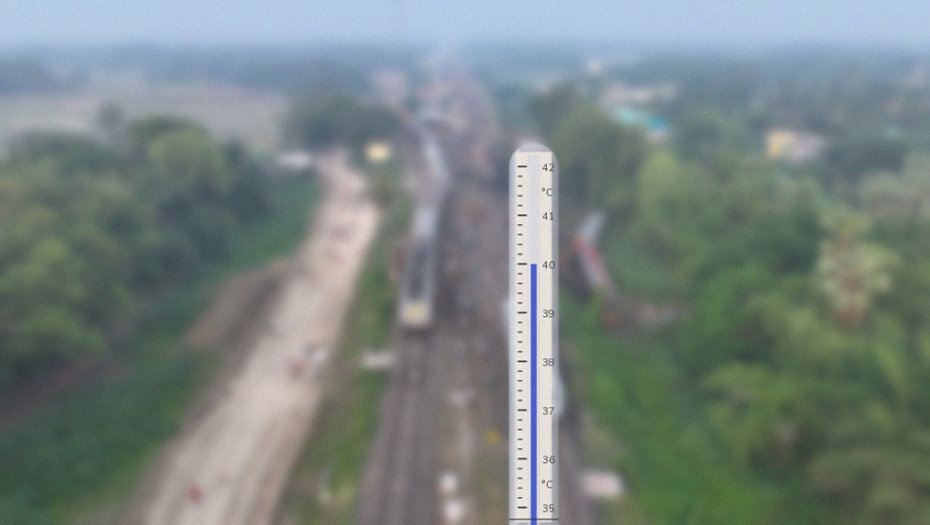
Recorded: 40
